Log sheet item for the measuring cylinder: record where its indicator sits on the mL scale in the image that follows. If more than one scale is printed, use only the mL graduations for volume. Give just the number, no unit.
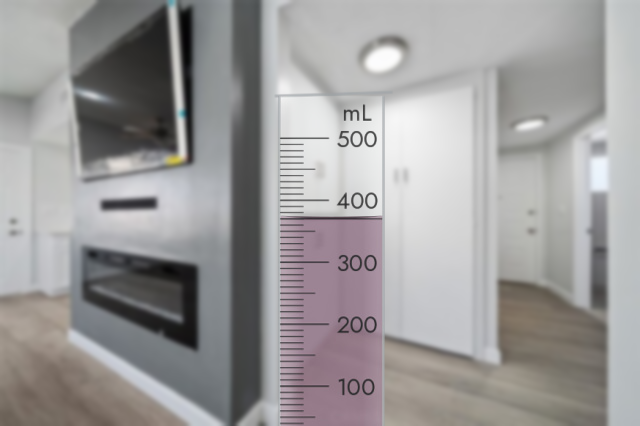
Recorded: 370
